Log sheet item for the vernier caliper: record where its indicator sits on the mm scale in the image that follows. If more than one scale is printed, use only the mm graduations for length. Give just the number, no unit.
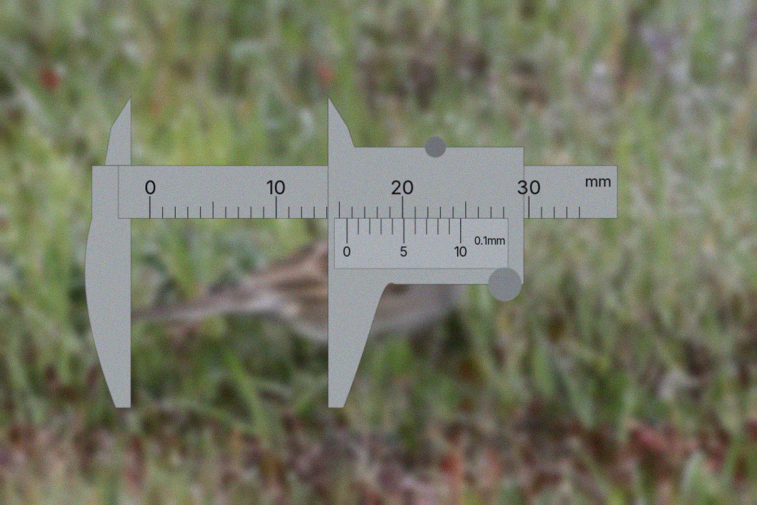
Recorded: 15.6
